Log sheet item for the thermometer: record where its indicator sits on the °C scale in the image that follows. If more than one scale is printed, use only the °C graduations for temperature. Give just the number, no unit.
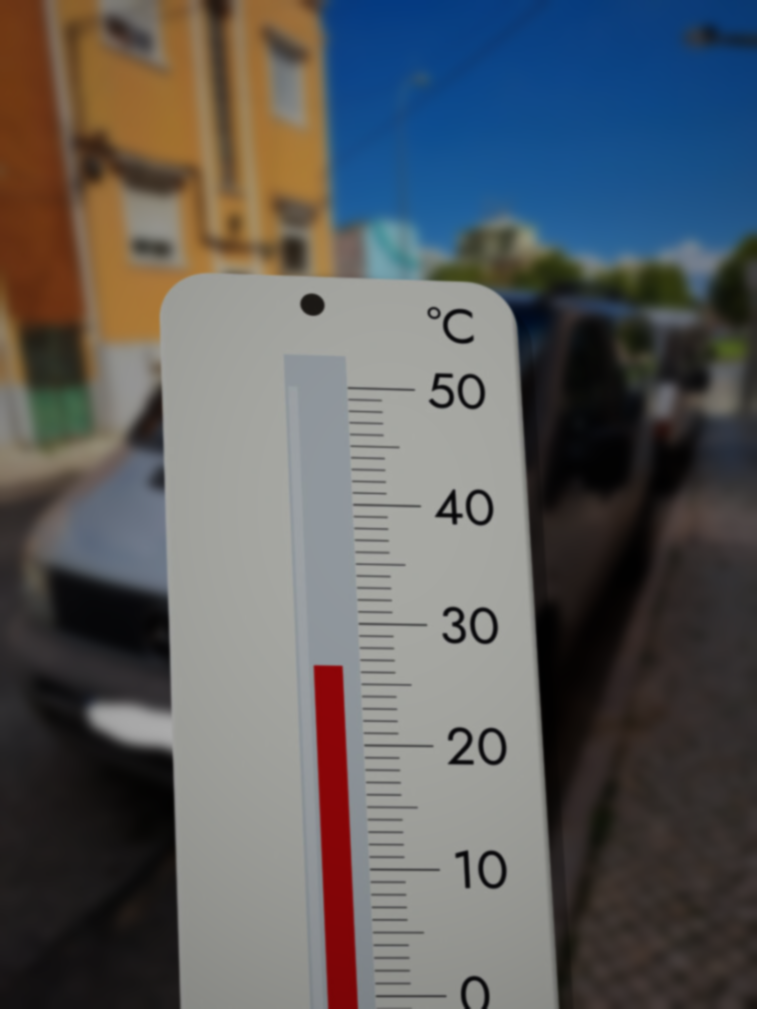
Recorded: 26.5
